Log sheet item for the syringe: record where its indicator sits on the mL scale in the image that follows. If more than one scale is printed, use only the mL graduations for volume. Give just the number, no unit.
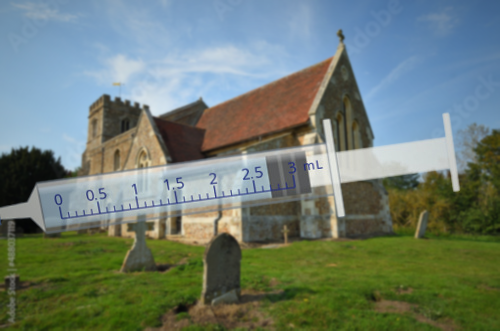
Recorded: 2.7
